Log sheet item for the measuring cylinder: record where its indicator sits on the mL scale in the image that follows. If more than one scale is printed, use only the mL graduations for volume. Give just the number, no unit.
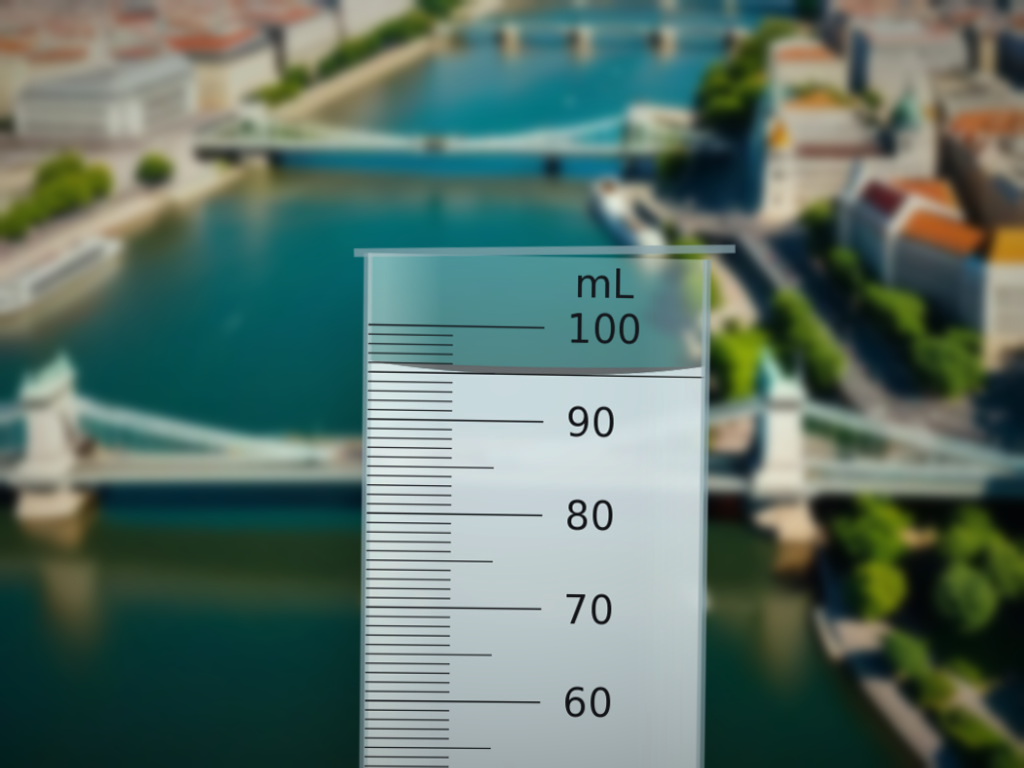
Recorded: 95
